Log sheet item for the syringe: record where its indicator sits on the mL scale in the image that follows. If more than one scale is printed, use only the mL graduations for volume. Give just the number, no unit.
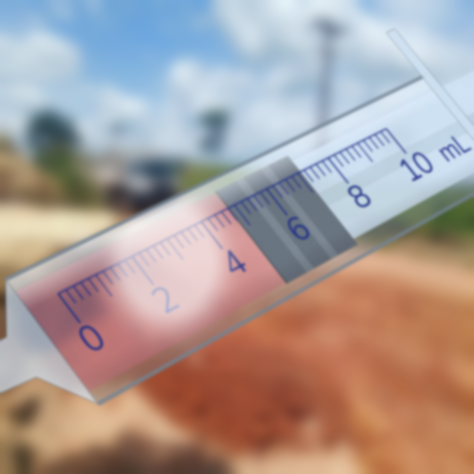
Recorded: 4.8
